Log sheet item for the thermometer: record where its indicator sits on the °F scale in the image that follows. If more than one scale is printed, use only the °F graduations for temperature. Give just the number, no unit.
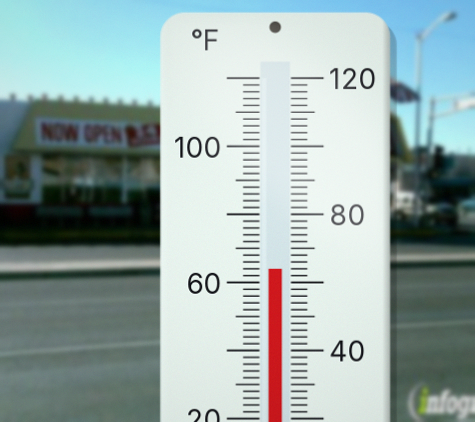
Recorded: 64
